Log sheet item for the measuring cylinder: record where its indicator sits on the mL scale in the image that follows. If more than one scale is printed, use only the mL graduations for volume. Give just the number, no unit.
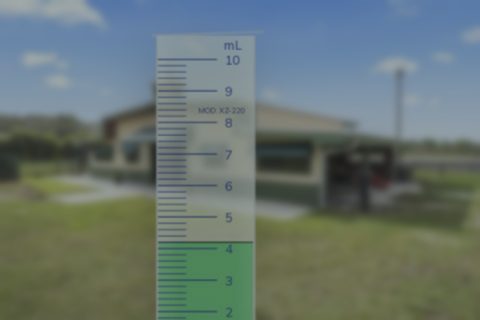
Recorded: 4.2
